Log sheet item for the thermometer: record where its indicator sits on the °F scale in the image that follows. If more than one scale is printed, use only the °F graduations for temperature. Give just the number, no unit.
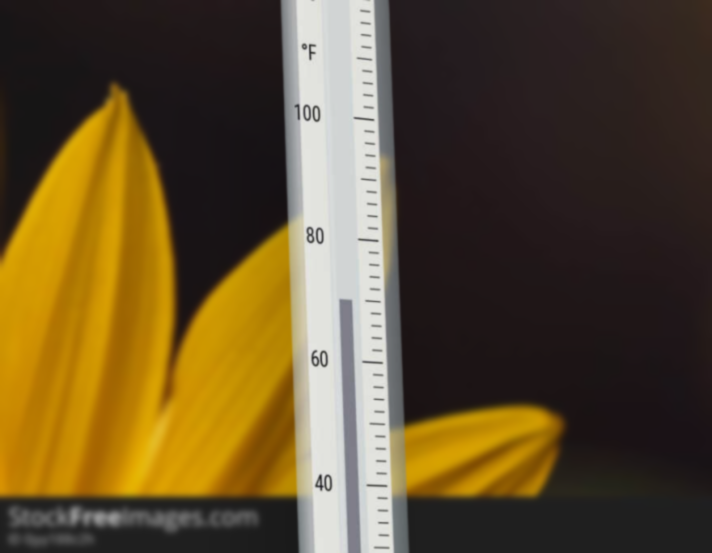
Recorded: 70
